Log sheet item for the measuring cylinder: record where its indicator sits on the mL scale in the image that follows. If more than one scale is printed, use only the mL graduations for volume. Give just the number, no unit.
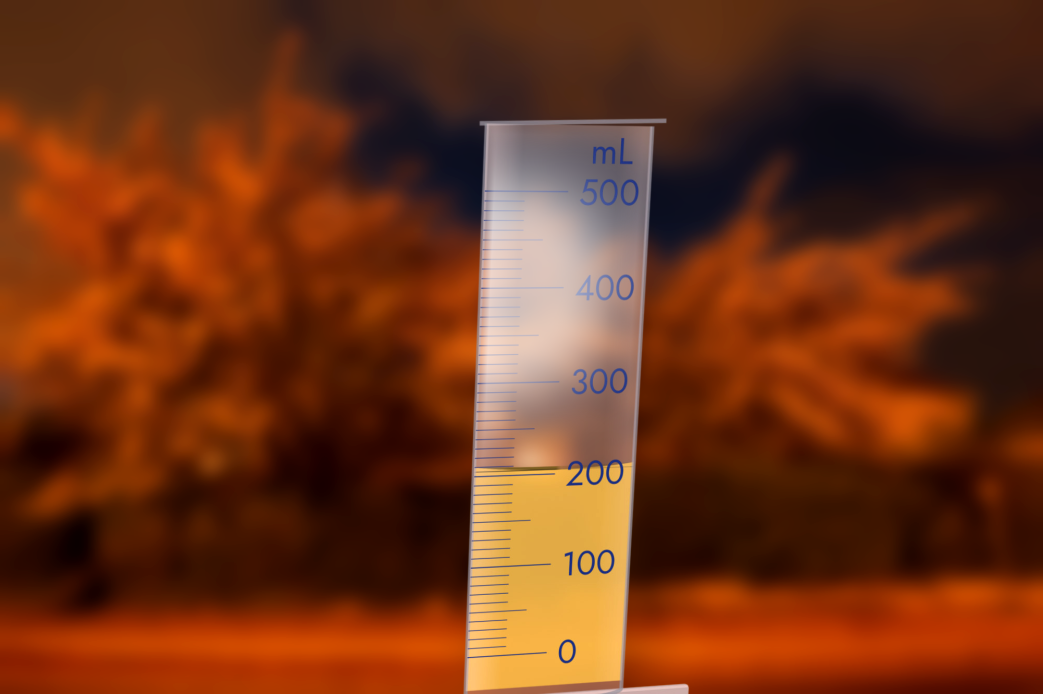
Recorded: 205
